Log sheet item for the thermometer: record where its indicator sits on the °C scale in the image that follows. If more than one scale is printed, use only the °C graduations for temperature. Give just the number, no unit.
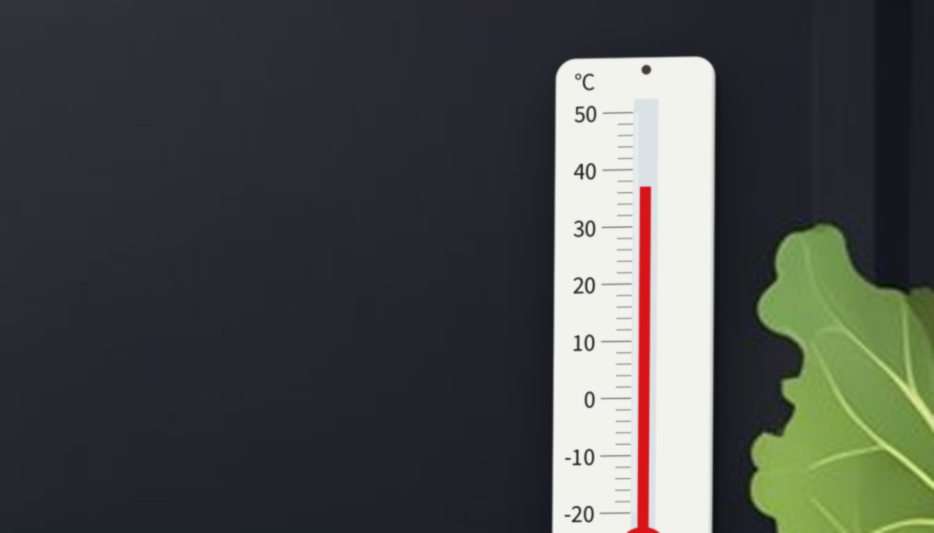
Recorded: 37
